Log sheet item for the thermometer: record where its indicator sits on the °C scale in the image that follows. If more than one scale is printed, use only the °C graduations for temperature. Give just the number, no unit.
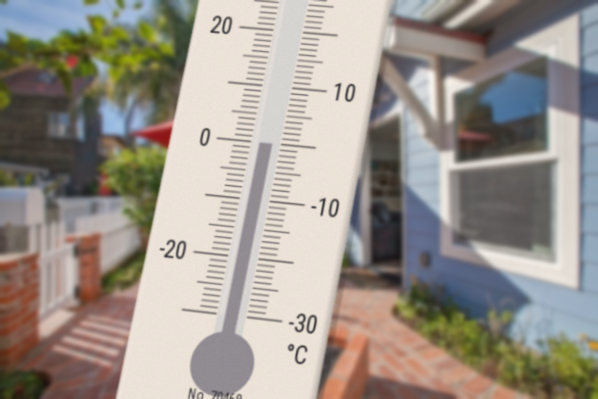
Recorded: 0
